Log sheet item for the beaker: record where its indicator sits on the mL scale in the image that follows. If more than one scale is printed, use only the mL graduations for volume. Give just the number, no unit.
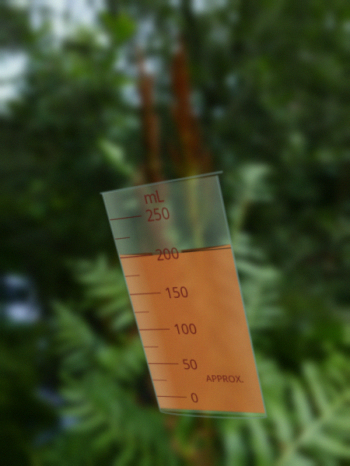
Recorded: 200
